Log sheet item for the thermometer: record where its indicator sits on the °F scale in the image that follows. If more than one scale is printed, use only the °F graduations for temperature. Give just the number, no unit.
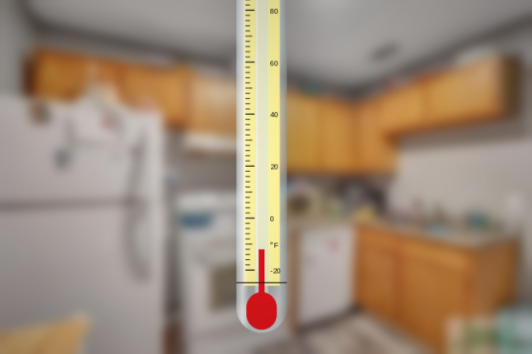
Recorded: -12
